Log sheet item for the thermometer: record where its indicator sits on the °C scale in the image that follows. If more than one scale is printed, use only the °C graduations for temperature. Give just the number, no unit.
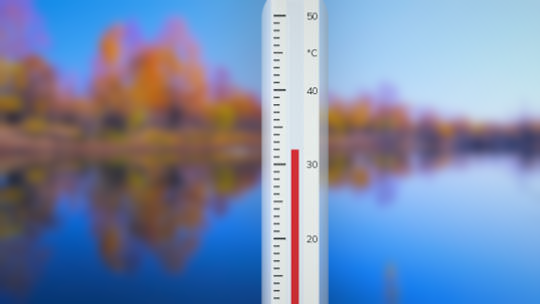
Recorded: 32
